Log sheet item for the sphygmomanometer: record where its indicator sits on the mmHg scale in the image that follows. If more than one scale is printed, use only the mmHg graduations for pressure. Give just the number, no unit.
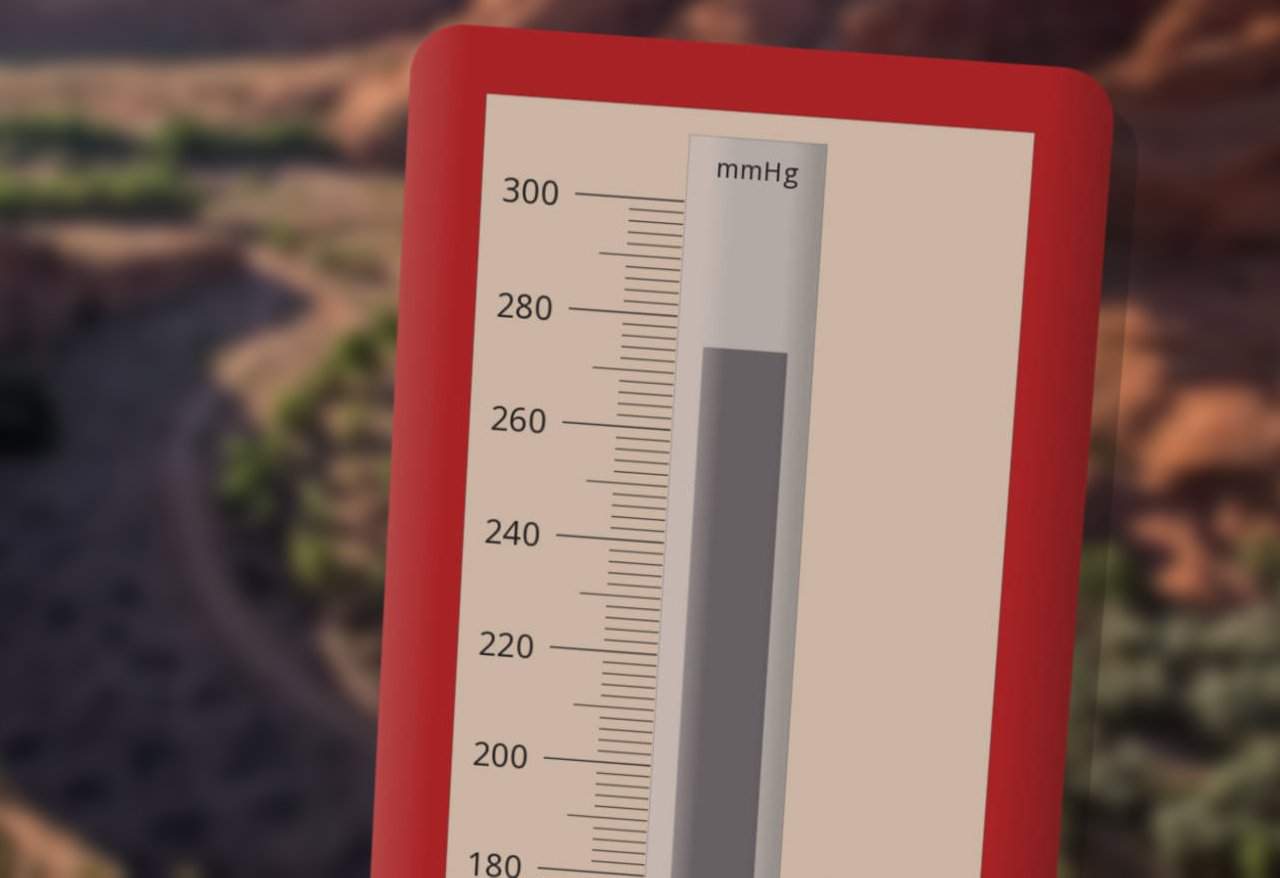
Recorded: 275
